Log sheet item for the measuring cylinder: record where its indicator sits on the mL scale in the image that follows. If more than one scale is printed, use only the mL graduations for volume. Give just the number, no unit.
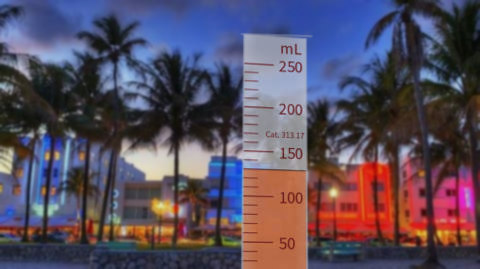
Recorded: 130
